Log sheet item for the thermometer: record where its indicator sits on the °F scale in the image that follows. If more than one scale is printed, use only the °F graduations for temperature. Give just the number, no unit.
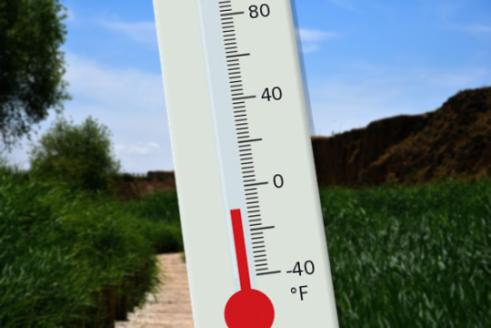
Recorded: -10
